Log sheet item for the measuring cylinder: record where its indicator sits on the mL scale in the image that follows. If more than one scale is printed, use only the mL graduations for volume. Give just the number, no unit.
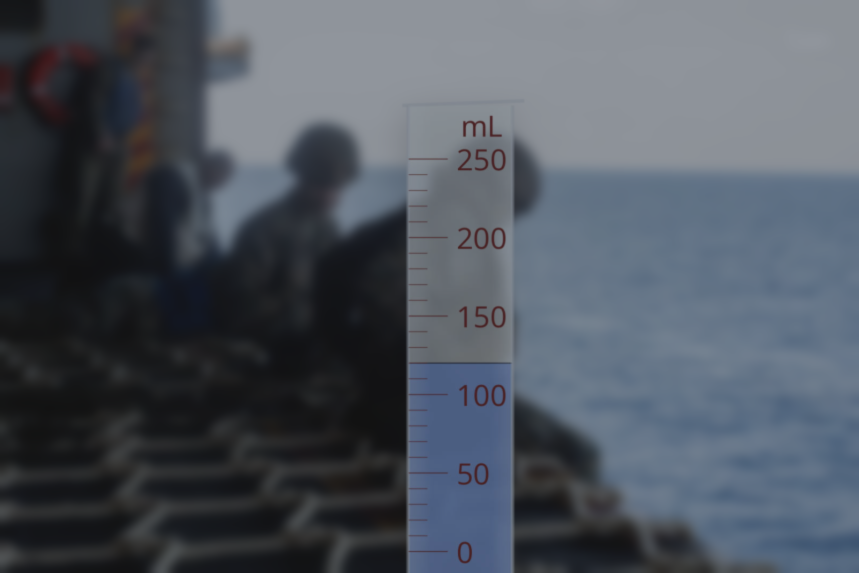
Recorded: 120
